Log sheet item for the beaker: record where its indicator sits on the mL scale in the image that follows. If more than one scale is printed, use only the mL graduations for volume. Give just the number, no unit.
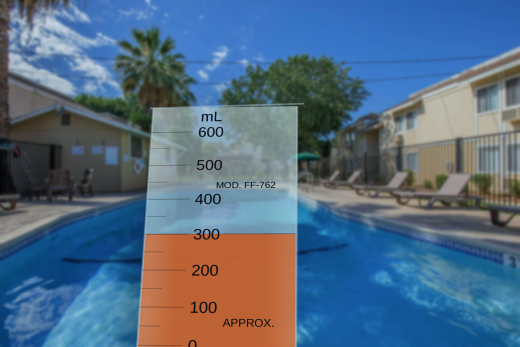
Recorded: 300
